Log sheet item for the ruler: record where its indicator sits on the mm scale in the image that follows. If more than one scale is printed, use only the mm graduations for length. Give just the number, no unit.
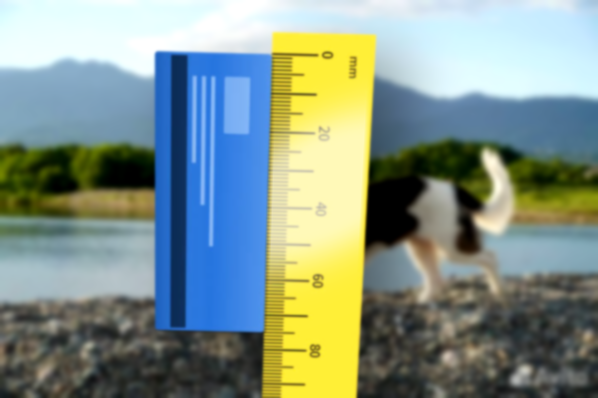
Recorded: 75
